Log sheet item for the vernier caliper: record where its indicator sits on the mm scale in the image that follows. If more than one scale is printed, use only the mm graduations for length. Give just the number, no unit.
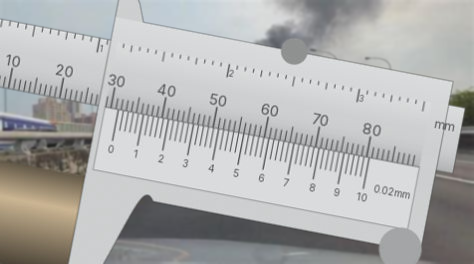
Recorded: 31.5
